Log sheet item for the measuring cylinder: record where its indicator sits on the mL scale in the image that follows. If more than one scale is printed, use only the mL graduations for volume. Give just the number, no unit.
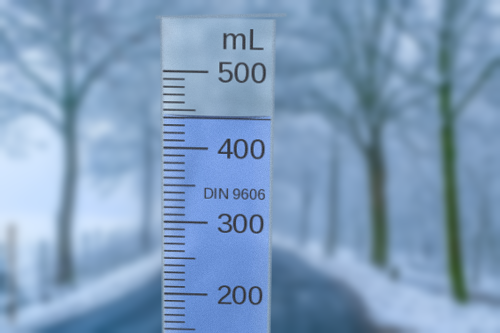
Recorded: 440
